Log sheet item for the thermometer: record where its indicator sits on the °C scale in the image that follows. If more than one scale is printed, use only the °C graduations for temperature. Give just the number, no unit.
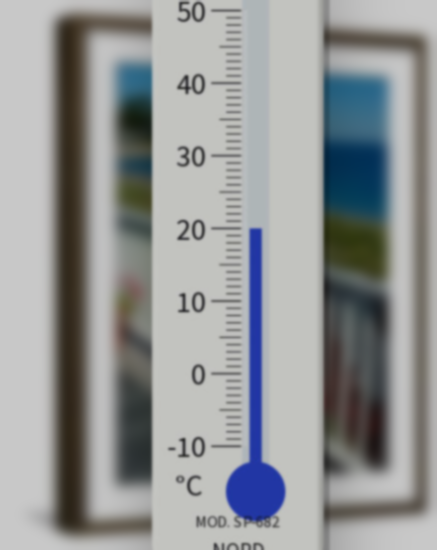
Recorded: 20
